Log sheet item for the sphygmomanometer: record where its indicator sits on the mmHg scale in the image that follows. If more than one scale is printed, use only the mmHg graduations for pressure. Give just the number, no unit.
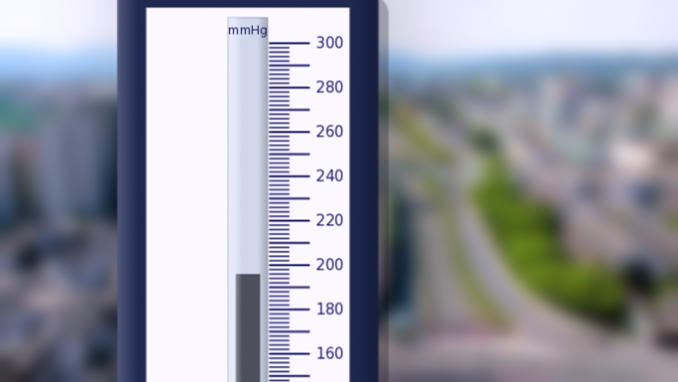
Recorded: 196
